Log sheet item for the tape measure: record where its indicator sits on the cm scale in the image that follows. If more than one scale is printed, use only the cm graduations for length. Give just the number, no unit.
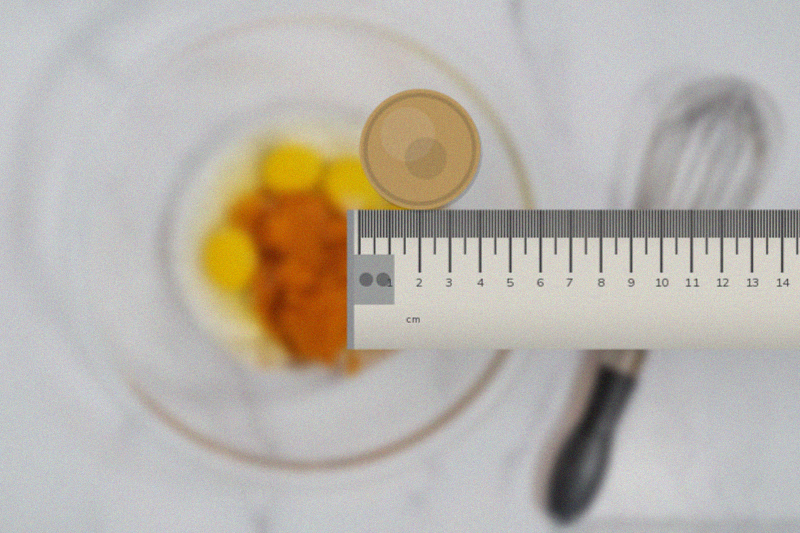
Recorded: 4
